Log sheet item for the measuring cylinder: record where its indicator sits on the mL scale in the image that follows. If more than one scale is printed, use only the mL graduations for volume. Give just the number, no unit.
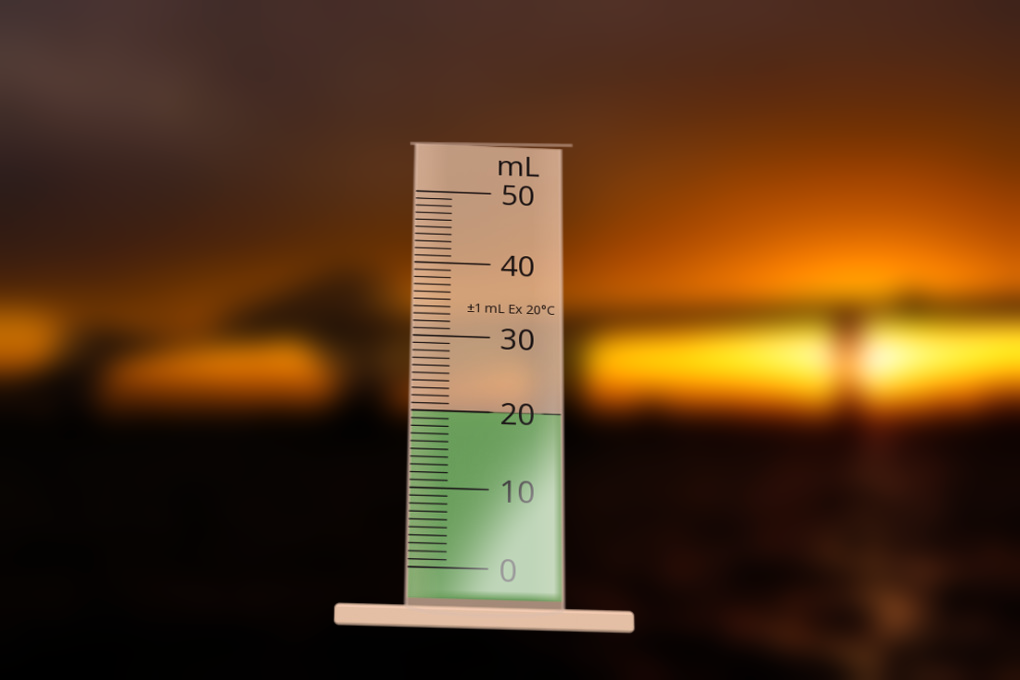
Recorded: 20
